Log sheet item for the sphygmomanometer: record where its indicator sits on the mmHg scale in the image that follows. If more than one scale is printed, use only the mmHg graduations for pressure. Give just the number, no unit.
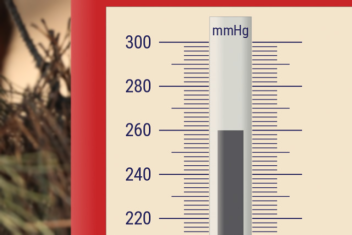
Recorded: 260
